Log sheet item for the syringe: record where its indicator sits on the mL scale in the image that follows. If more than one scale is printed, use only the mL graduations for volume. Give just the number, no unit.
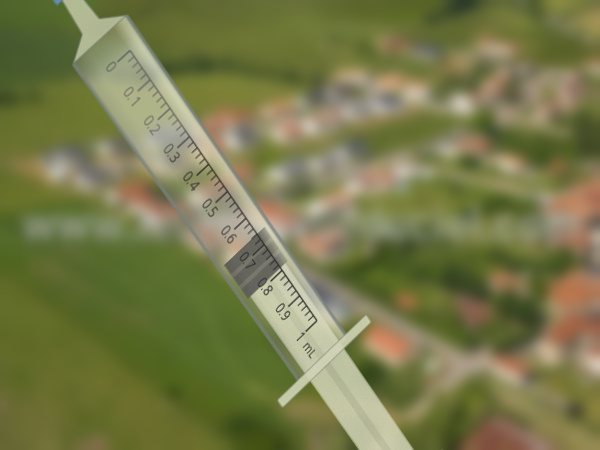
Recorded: 0.66
